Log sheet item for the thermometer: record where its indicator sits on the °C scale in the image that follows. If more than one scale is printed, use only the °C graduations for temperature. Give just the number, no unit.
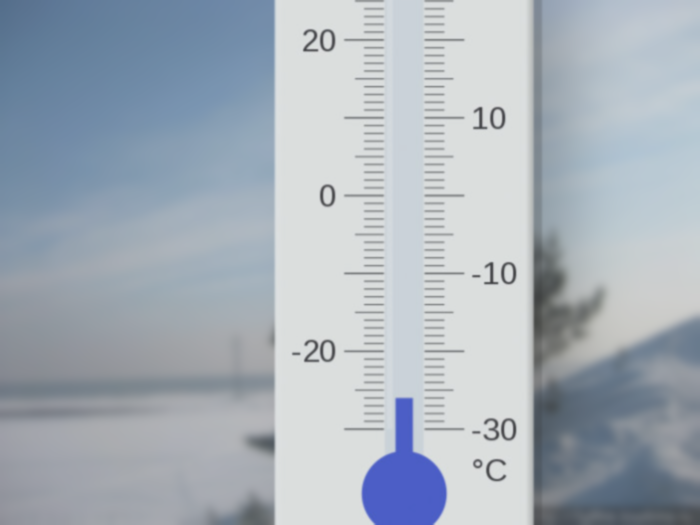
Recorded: -26
